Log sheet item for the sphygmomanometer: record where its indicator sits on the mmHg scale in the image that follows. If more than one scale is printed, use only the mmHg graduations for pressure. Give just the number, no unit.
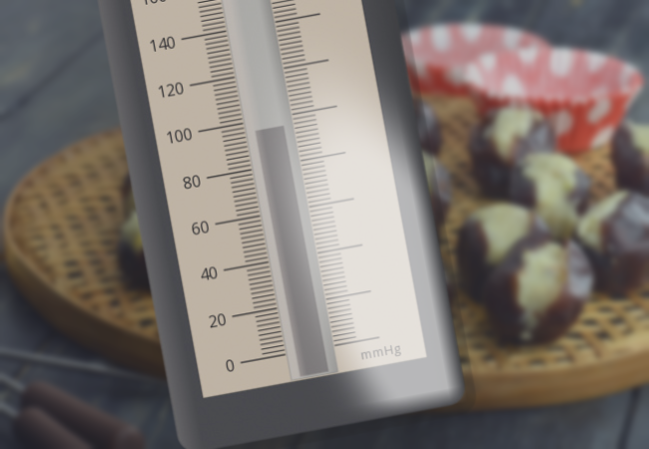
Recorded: 96
